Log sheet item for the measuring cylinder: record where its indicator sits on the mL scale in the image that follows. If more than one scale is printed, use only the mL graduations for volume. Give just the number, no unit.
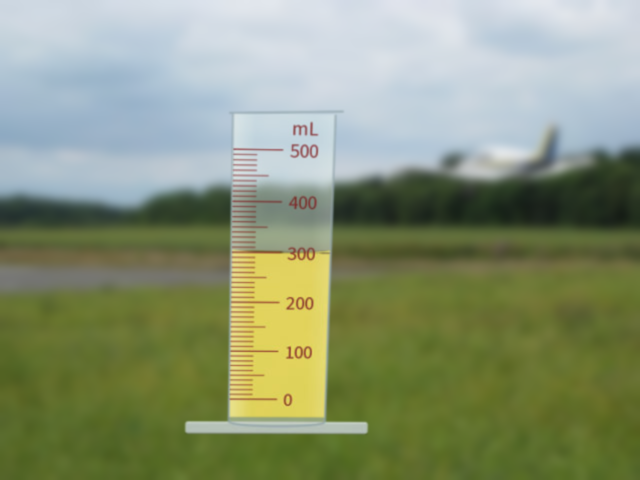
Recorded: 300
